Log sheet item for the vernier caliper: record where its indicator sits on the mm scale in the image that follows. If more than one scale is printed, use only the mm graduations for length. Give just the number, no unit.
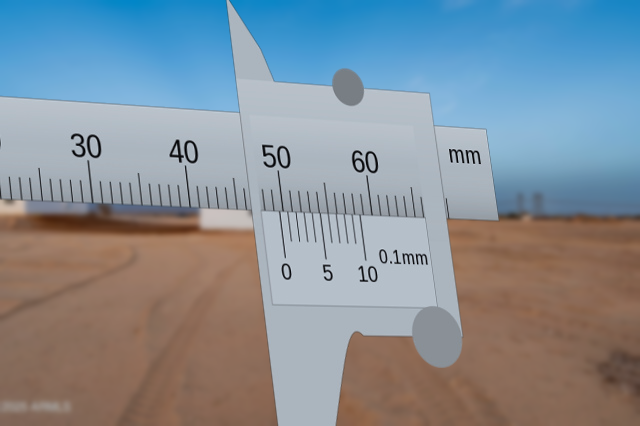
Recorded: 49.6
